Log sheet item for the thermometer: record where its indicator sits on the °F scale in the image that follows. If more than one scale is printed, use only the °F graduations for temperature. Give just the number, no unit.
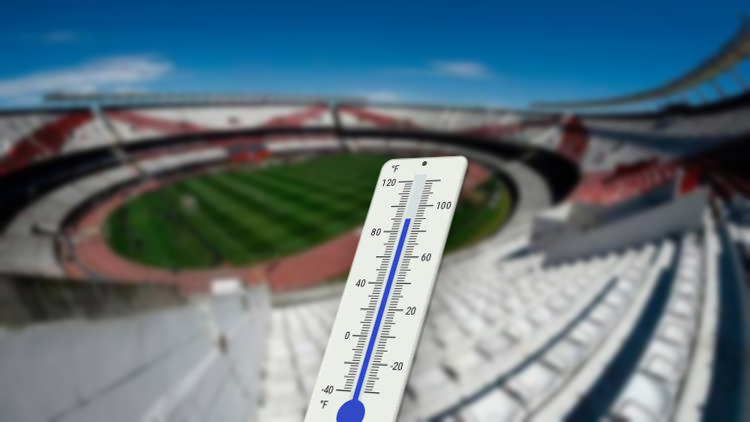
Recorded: 90
